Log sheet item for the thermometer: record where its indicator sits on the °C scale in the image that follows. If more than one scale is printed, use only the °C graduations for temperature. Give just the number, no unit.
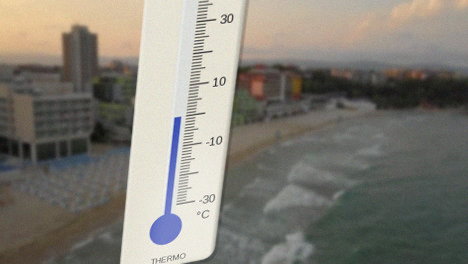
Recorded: 0
